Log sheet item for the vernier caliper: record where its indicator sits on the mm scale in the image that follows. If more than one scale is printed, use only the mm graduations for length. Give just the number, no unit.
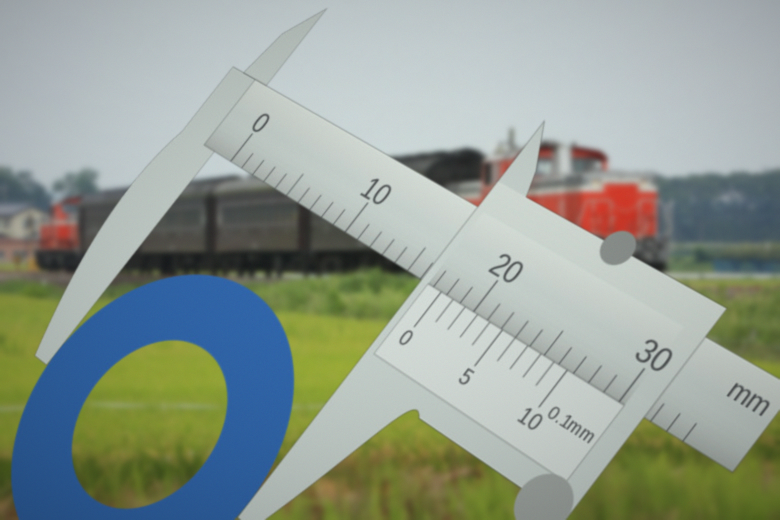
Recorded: 17.6
